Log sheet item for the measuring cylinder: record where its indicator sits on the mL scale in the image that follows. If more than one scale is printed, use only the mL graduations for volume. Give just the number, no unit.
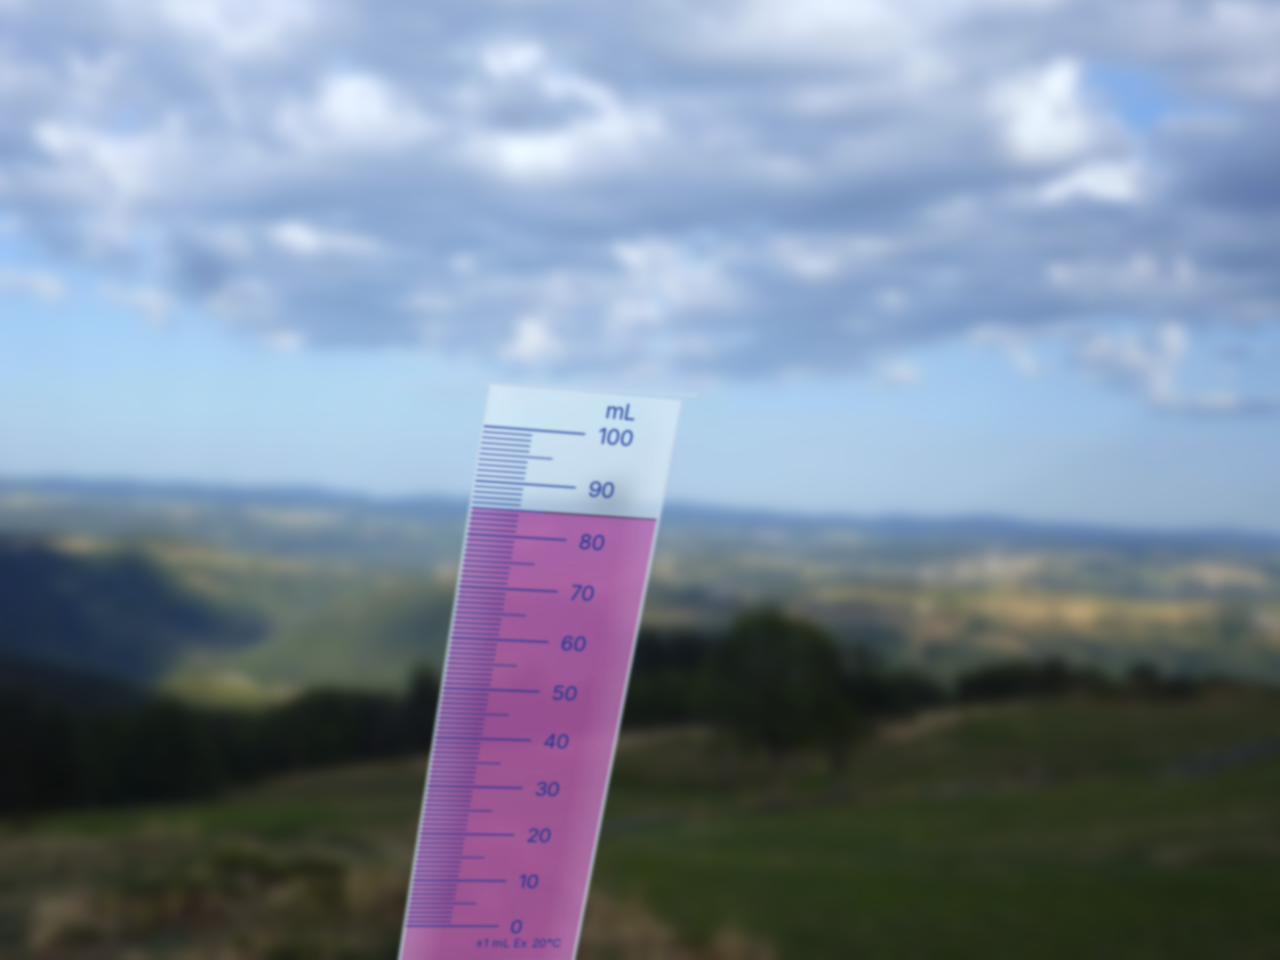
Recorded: 85
